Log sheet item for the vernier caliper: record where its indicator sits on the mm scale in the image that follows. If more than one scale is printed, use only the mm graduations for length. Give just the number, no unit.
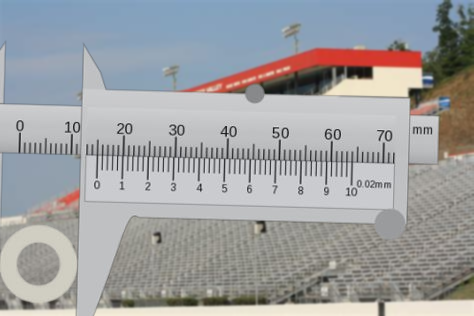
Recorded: 15.0
